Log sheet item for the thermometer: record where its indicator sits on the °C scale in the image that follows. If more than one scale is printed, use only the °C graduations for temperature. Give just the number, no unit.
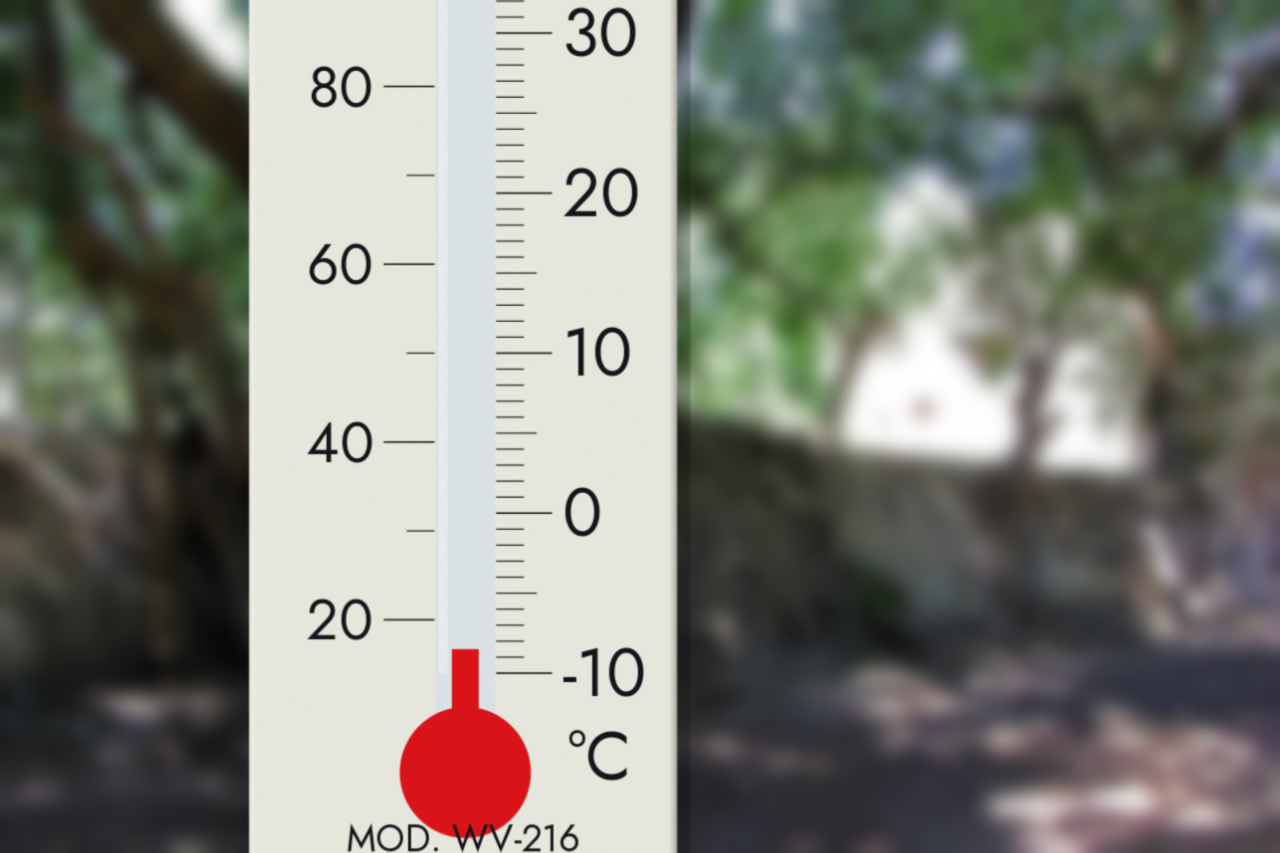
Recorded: -8.5
